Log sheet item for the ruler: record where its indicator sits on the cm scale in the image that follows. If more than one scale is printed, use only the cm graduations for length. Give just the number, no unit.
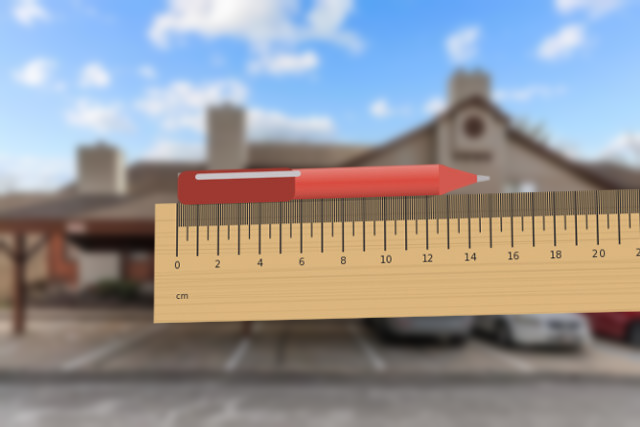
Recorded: 15
